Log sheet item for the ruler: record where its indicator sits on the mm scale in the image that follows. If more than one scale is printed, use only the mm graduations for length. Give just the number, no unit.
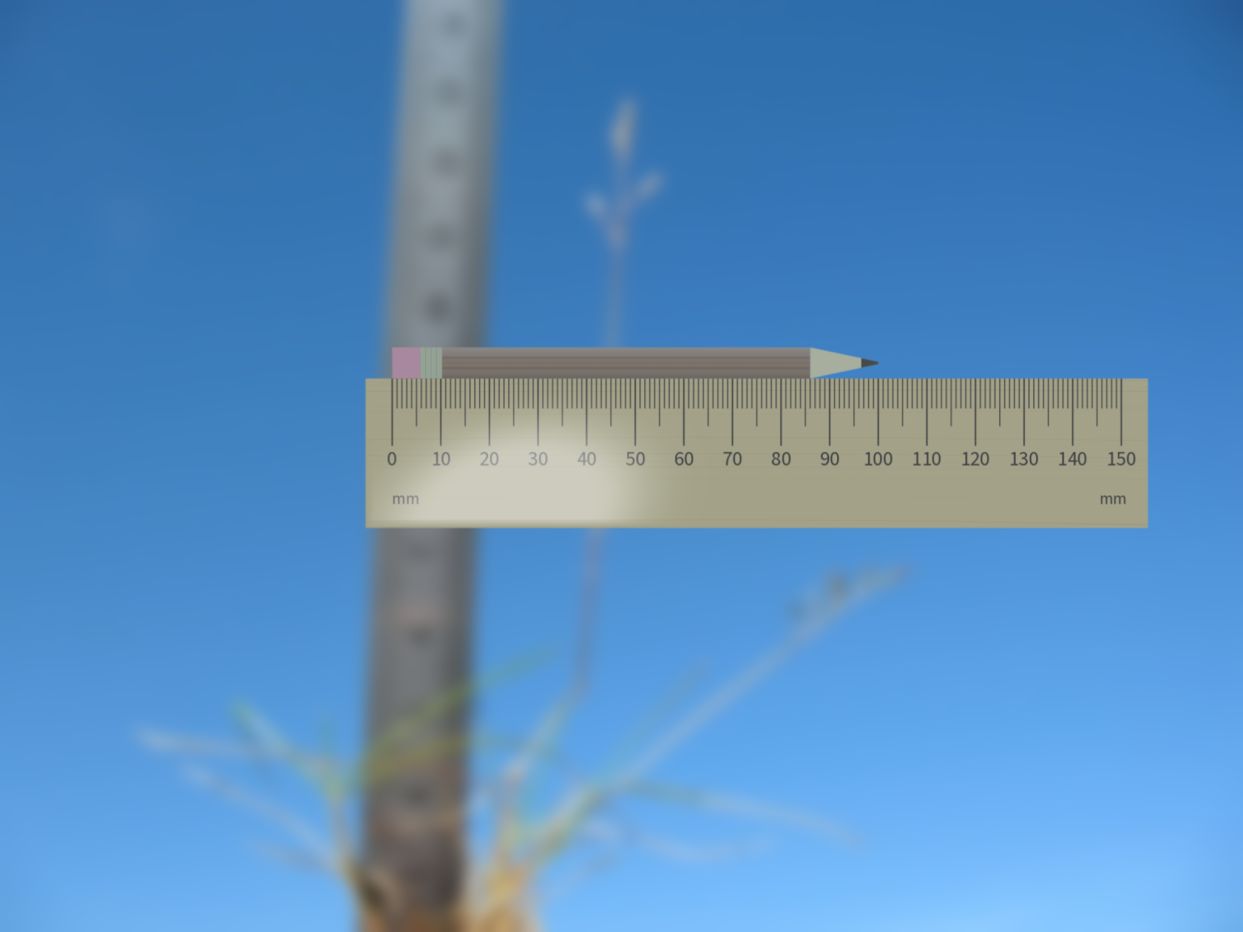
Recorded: 100
